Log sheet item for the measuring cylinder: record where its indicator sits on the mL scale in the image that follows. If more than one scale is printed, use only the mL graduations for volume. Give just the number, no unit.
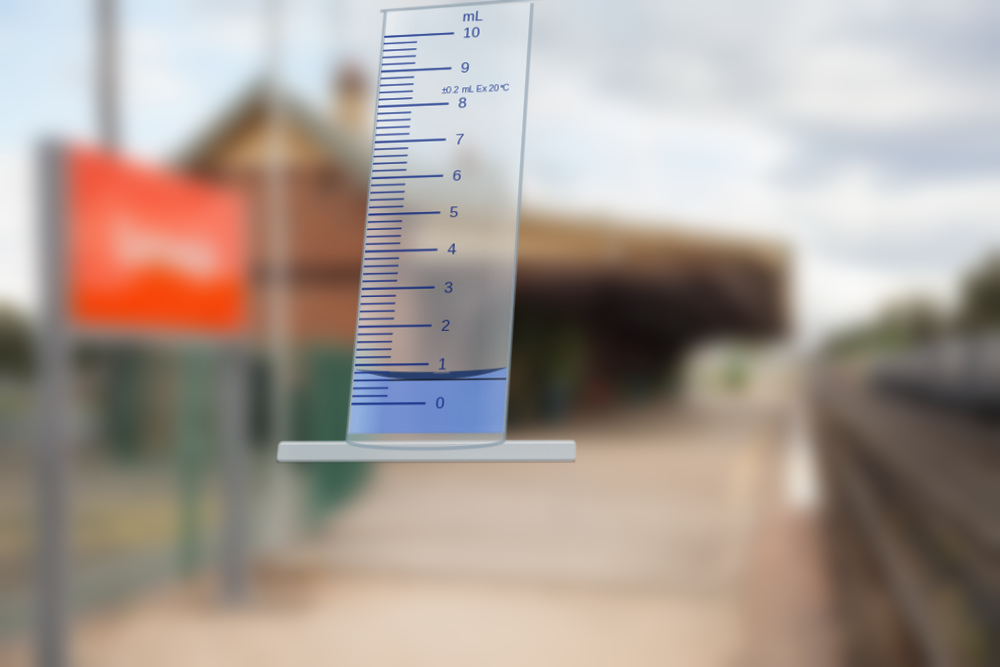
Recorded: 0.6
